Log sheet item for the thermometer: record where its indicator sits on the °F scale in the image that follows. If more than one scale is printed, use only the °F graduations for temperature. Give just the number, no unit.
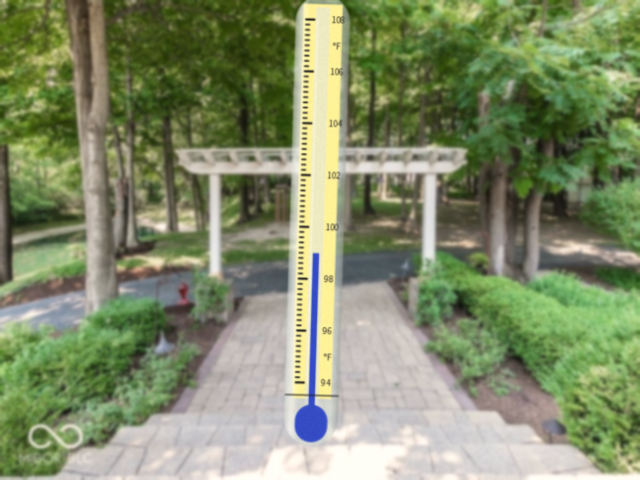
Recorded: 99
